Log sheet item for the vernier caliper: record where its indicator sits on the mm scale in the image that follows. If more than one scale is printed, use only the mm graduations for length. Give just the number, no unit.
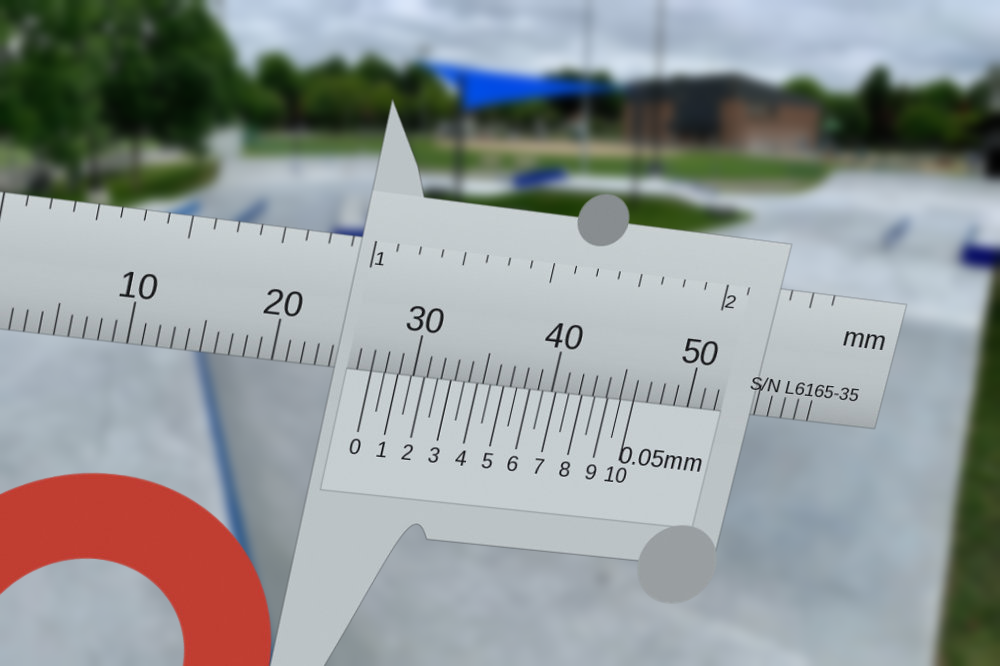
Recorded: 27.0
